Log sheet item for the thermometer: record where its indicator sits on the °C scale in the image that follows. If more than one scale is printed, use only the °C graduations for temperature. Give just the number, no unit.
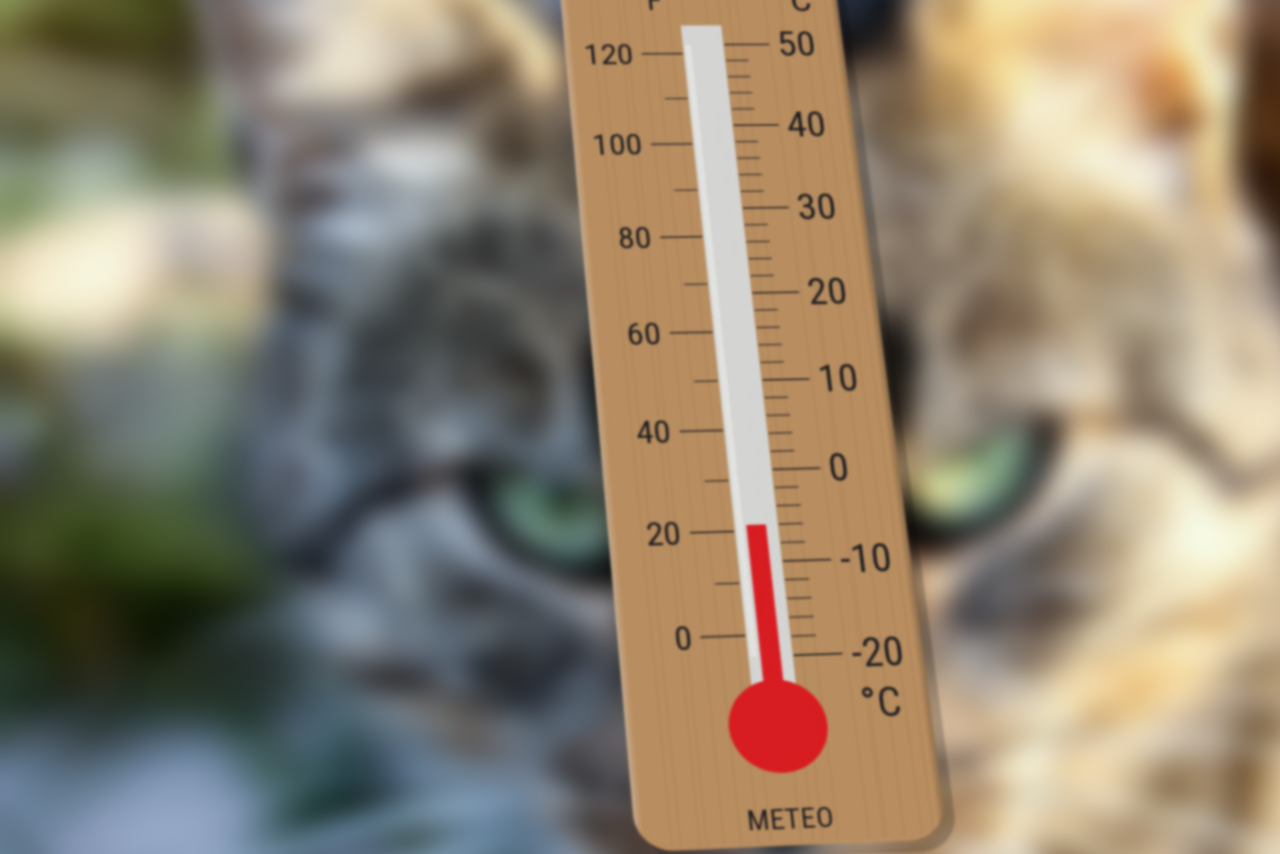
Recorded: -6
